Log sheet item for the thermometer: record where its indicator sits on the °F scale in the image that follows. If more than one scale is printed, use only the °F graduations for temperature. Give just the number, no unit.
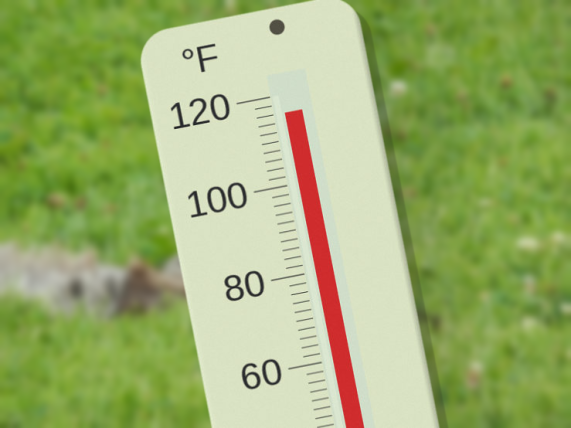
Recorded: 116
